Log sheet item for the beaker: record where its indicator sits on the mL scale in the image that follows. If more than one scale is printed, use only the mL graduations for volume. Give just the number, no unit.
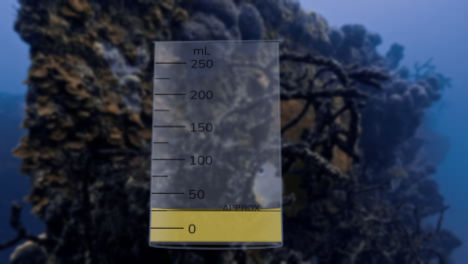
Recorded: 25
